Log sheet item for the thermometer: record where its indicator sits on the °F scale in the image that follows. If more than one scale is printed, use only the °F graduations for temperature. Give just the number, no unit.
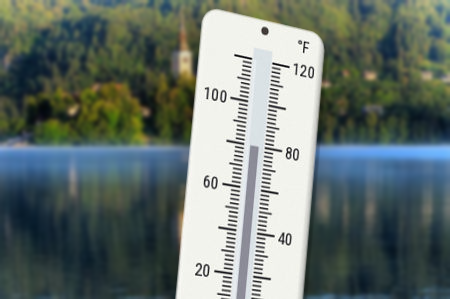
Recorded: 80
